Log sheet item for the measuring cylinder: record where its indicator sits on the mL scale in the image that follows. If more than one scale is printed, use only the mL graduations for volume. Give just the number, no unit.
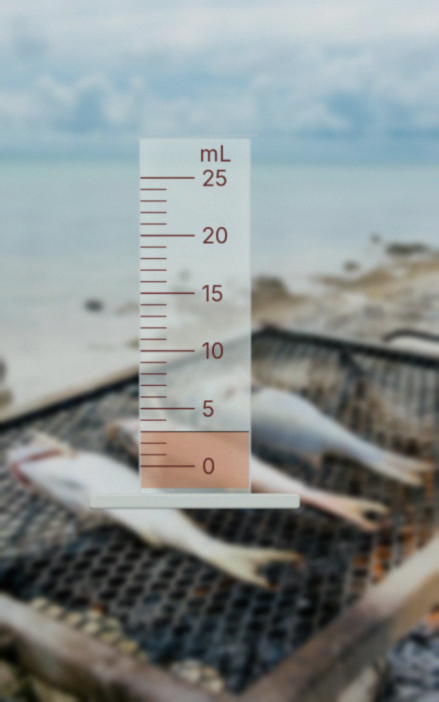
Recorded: 3
